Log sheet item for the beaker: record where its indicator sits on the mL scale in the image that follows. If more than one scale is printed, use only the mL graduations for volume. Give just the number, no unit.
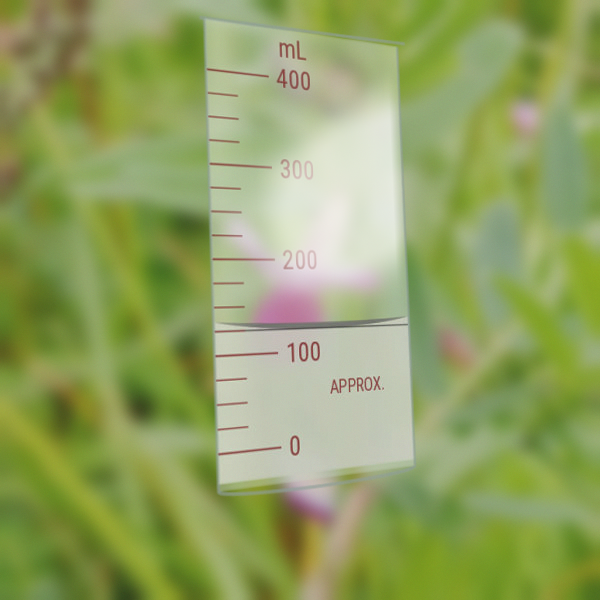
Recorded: 125
